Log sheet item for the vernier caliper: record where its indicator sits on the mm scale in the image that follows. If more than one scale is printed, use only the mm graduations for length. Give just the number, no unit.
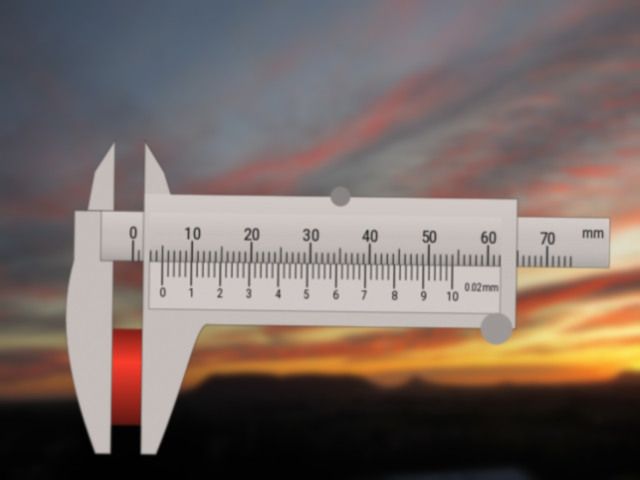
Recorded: 5.0
